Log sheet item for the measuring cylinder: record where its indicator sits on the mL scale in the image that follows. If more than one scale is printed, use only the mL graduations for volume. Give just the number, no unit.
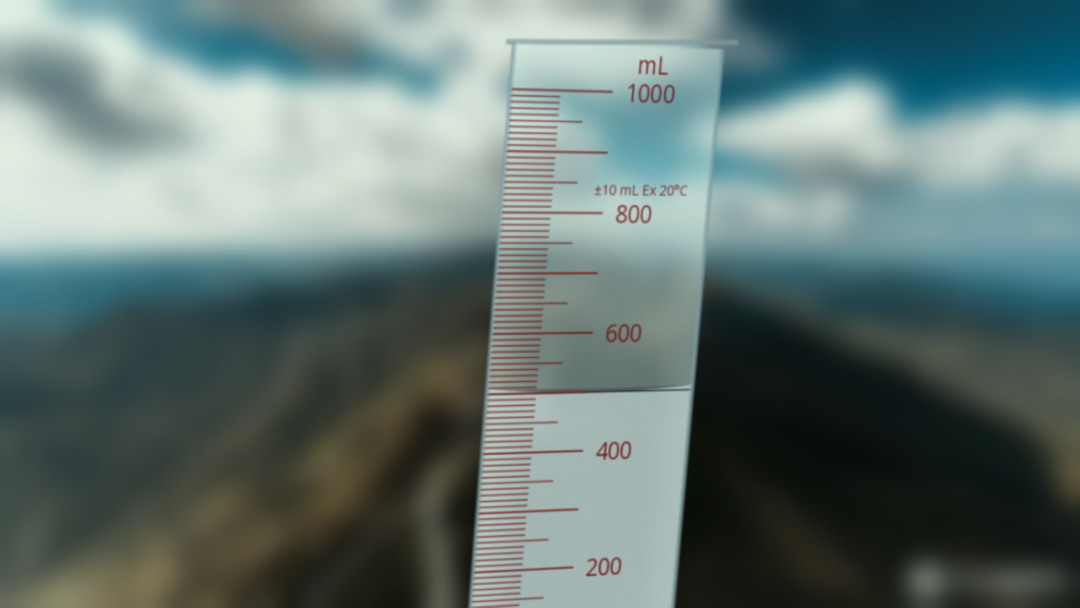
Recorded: 500
